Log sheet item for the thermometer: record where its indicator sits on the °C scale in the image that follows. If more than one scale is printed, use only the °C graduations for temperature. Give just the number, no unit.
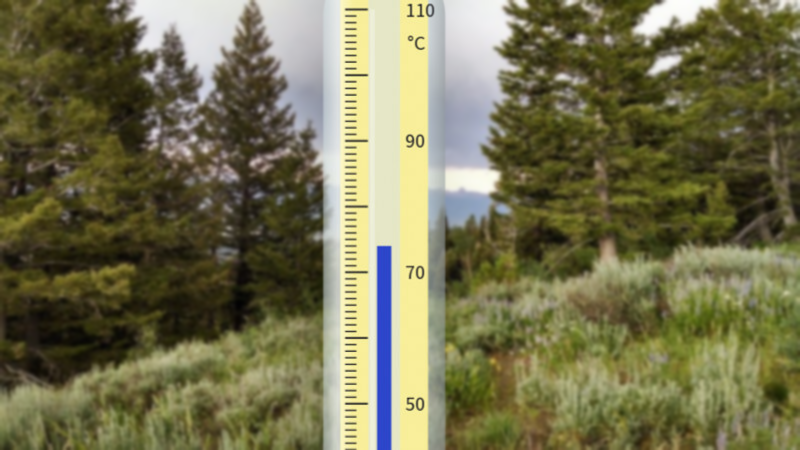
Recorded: 74
